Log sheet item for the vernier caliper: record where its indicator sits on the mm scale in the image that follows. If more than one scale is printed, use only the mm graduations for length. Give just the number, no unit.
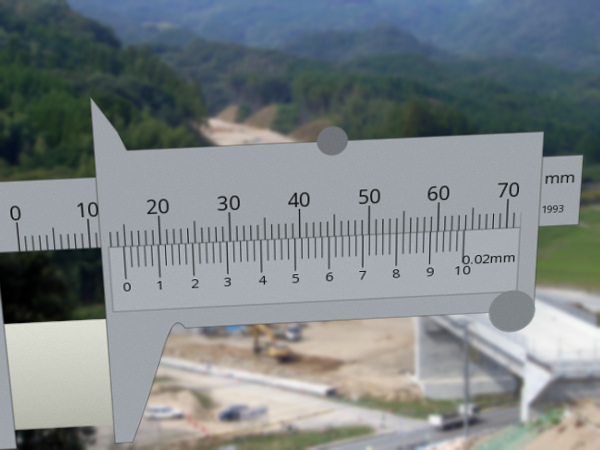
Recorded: 14.8
